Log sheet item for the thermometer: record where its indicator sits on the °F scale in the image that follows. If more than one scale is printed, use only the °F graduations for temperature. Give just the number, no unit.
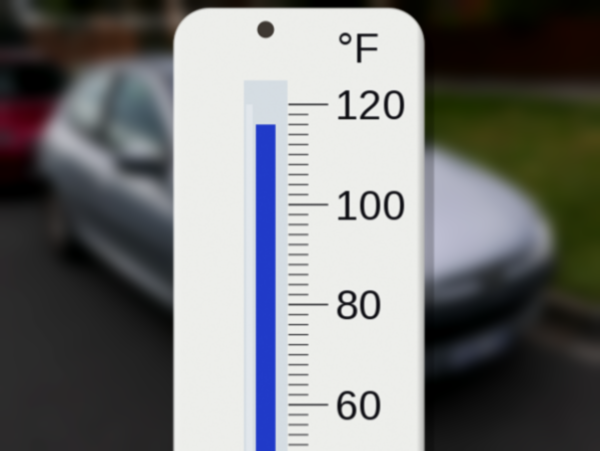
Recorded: 116
